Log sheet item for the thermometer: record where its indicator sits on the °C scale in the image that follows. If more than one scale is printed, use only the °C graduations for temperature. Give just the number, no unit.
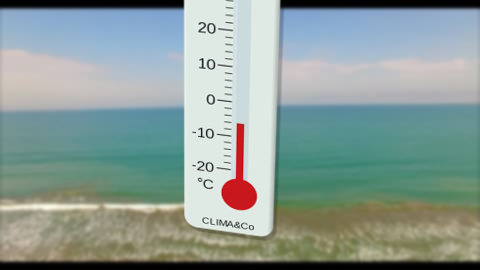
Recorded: -6
